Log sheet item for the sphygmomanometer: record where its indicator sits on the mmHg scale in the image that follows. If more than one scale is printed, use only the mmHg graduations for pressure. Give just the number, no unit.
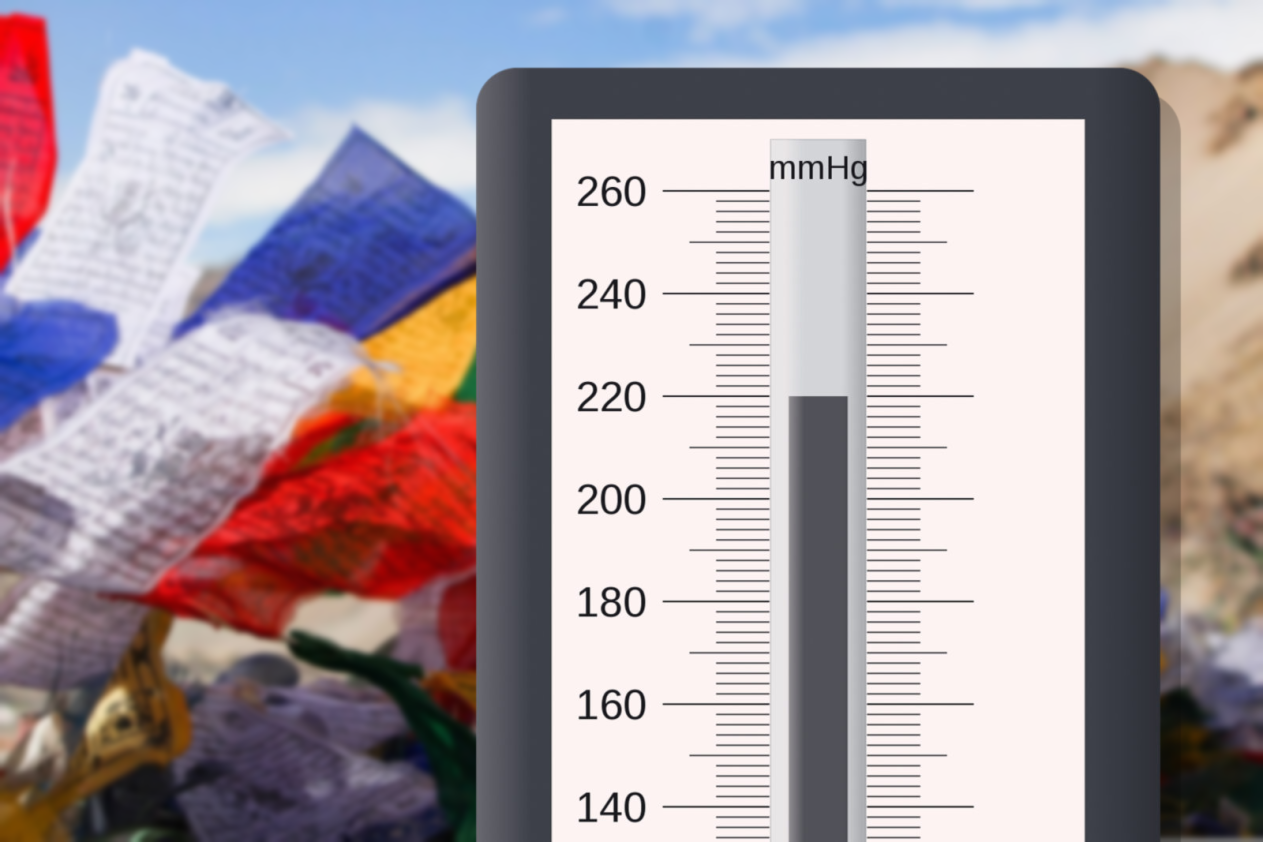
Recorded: 220
